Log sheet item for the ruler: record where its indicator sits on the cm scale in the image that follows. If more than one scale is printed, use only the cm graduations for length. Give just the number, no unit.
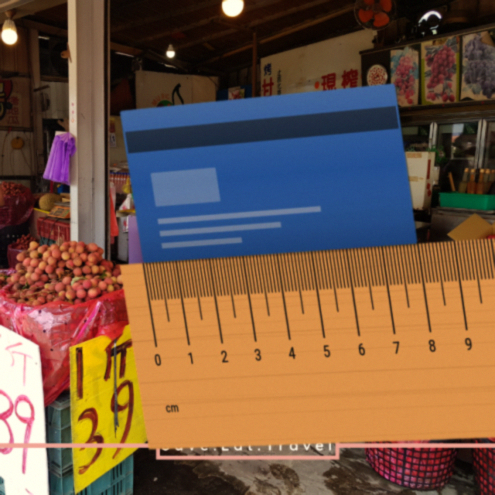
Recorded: 8
